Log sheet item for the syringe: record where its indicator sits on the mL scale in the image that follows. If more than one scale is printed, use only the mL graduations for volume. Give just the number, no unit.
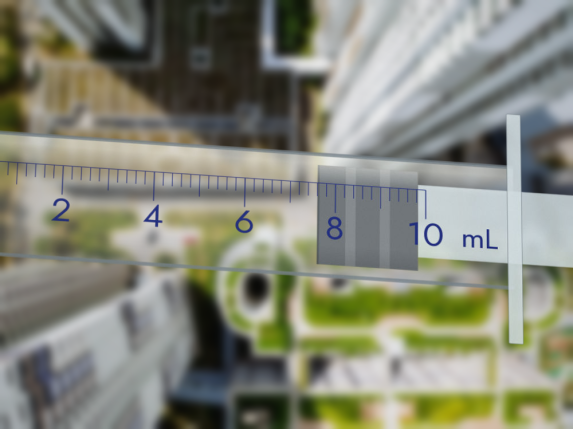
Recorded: 7.6
